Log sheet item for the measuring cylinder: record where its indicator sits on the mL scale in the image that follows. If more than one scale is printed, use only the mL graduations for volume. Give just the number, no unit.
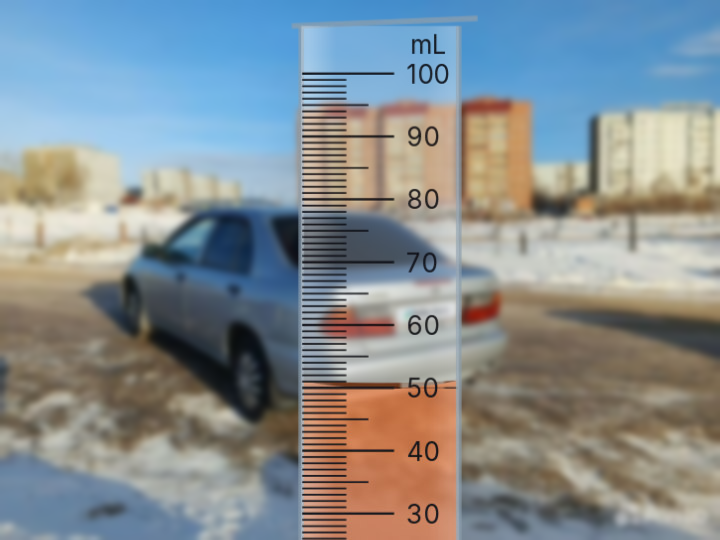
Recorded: 50
